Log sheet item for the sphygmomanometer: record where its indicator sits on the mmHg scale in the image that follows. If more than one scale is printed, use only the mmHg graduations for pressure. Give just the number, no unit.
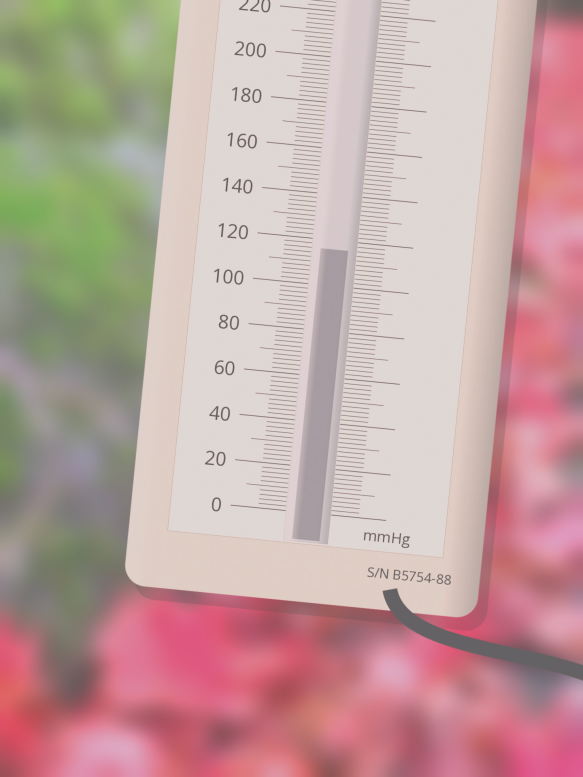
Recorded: 116
